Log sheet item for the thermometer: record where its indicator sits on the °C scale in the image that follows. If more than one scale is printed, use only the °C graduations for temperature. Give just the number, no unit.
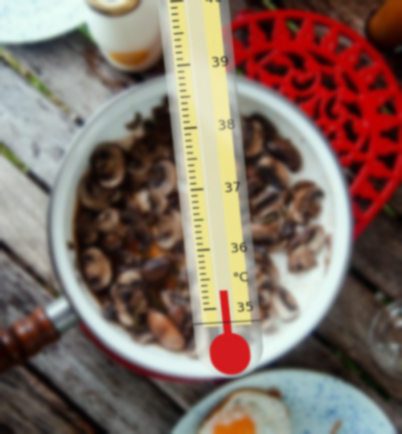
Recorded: 35.3
